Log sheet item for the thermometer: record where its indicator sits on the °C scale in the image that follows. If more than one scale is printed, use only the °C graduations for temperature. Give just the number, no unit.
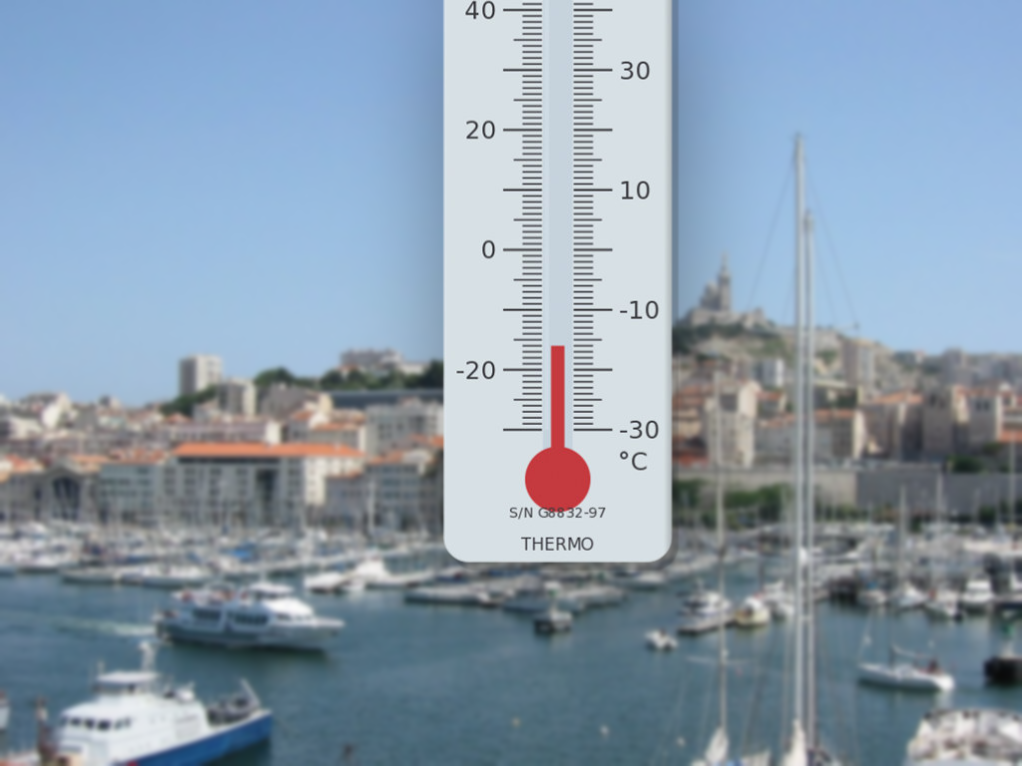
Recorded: -16
